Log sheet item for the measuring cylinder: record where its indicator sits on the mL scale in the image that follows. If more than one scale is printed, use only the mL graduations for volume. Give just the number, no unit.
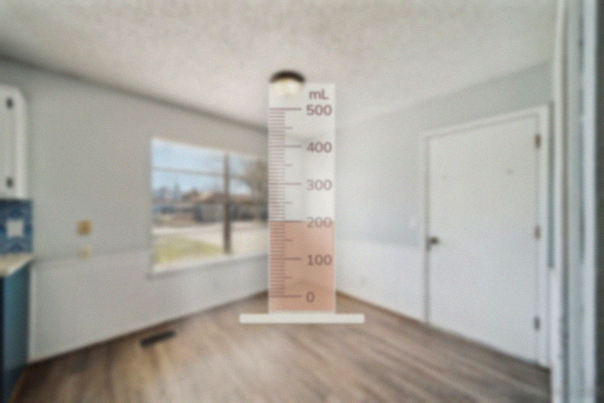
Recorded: 200
